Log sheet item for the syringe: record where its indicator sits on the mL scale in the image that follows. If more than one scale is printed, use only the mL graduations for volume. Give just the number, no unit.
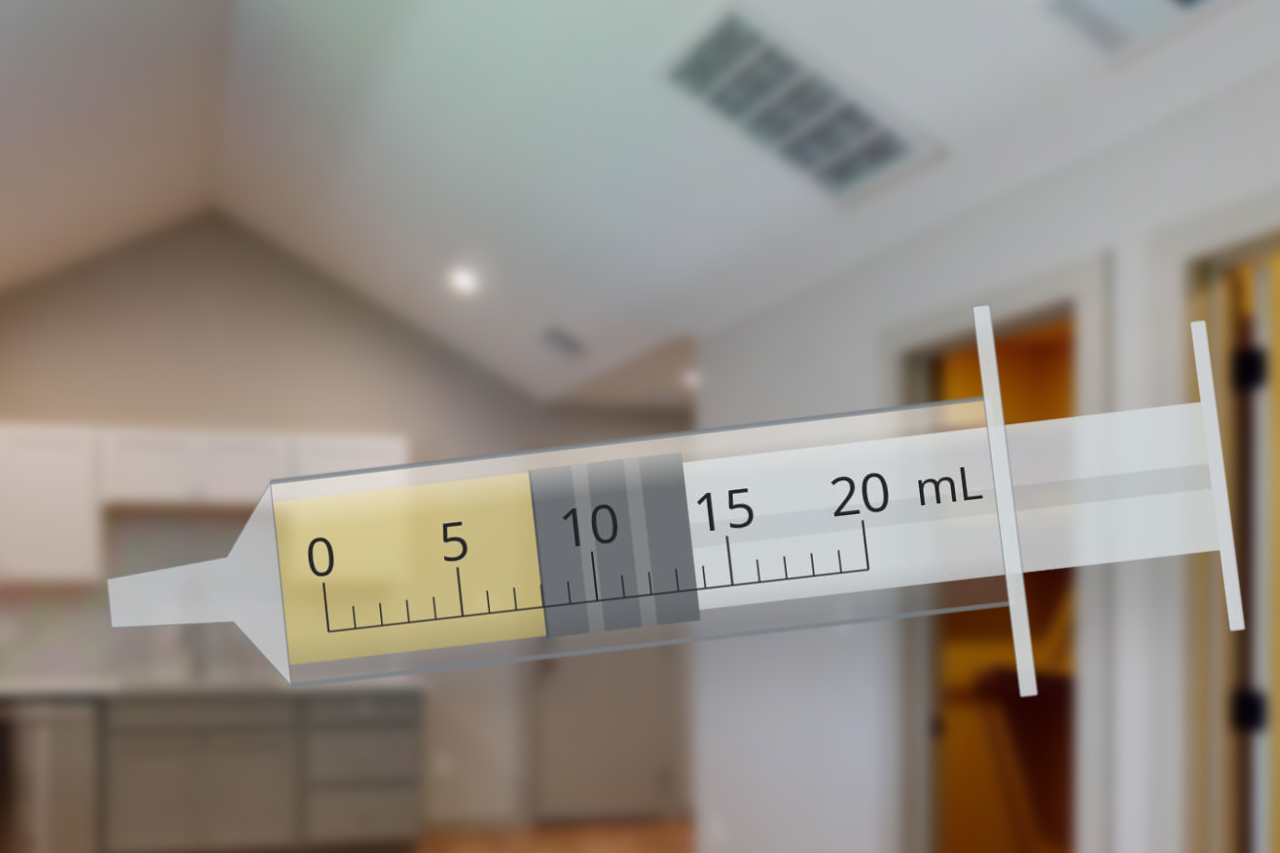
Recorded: 8
